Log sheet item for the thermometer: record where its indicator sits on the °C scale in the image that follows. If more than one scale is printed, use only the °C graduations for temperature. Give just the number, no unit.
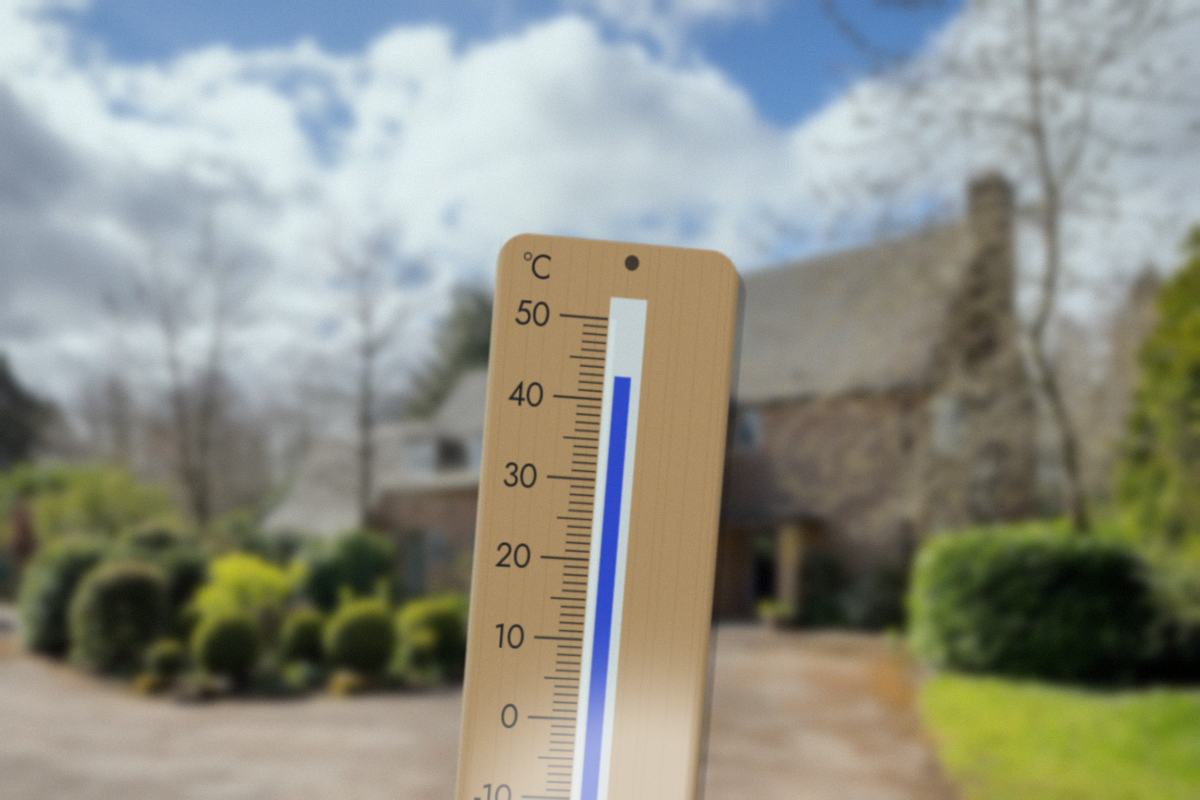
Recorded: 43
